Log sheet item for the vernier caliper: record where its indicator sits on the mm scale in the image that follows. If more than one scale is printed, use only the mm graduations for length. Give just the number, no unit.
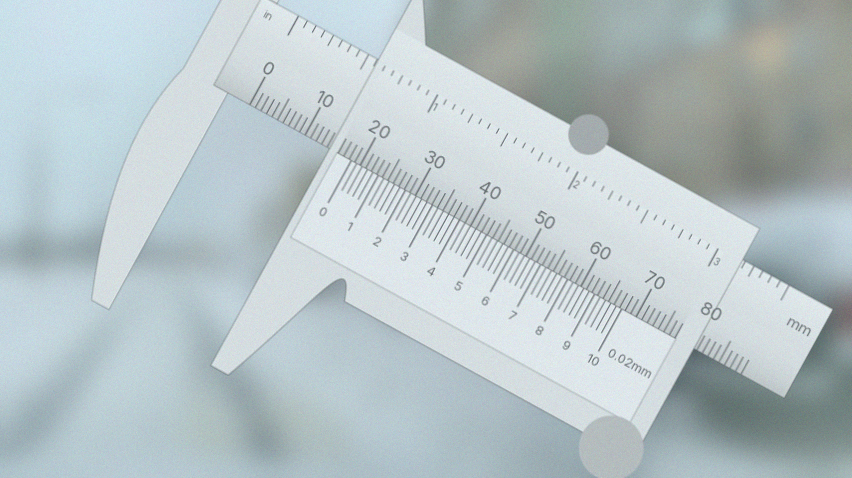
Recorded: 18.4
